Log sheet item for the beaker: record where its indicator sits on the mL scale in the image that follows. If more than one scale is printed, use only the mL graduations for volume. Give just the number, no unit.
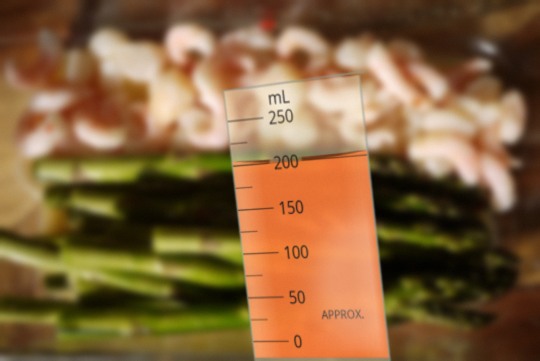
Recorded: 200
